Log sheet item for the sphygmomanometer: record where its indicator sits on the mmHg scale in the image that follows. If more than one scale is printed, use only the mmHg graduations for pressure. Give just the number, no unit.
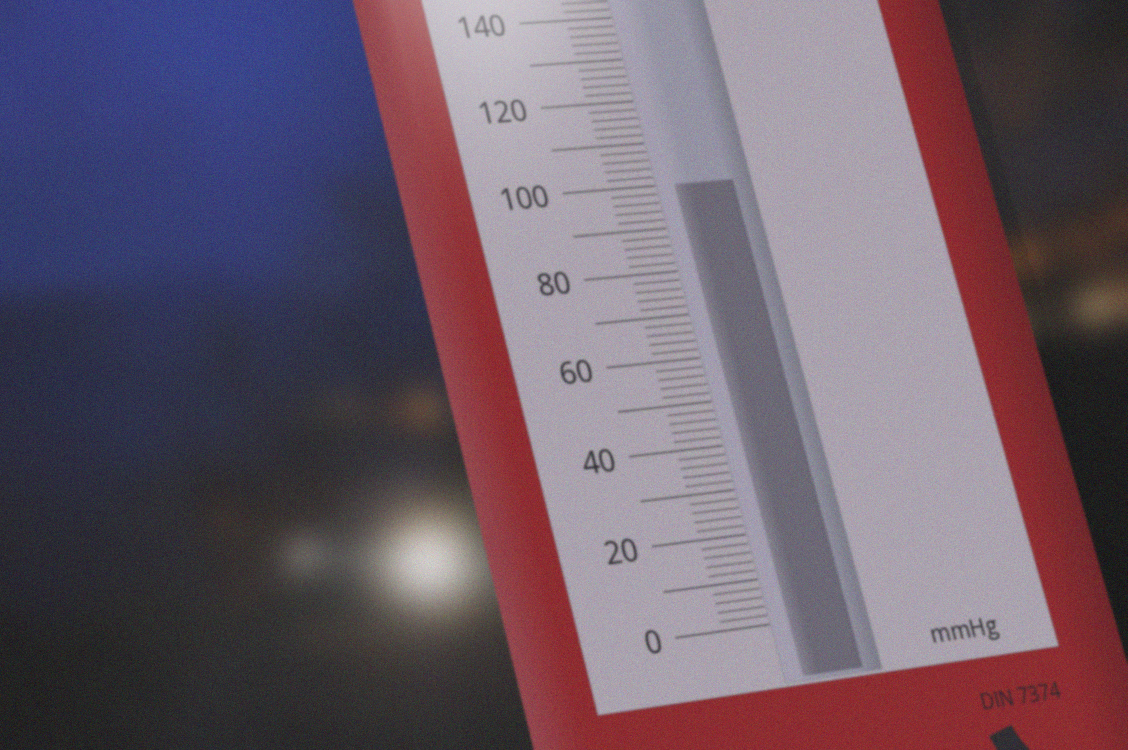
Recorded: 100
